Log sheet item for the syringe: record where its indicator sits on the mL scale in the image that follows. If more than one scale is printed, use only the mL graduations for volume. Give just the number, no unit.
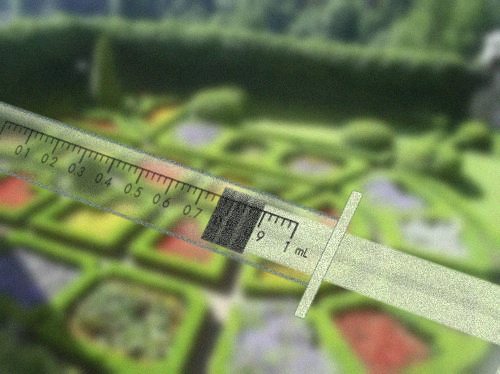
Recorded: 0.76
